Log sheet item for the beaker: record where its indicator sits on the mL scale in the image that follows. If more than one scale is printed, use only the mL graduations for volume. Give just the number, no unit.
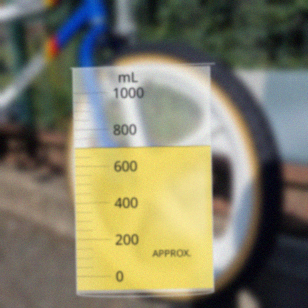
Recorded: 700
